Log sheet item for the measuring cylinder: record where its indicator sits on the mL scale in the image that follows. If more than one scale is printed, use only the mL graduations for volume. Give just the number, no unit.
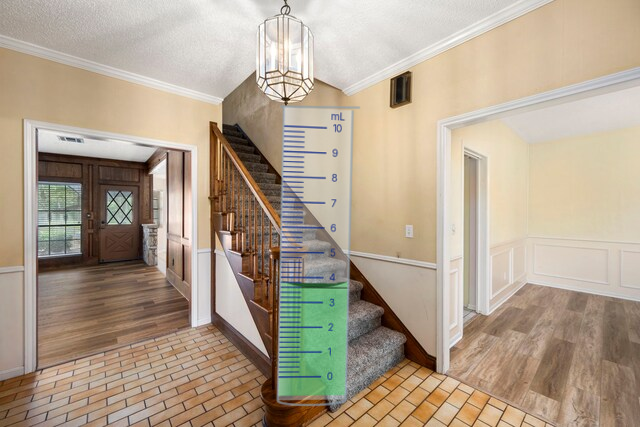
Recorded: 3.6
